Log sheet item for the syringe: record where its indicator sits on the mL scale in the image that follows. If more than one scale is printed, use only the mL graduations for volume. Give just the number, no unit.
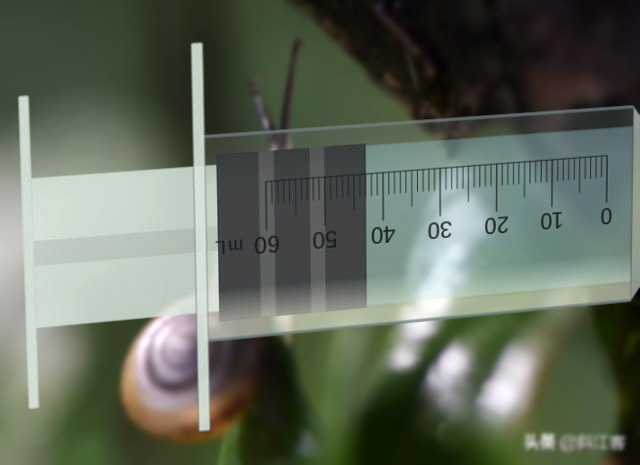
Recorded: 43
